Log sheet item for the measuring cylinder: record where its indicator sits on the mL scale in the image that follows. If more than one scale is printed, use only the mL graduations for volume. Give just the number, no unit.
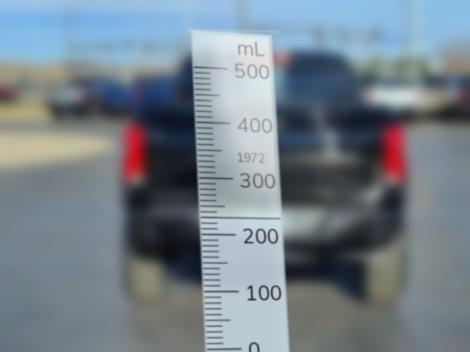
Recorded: 230
